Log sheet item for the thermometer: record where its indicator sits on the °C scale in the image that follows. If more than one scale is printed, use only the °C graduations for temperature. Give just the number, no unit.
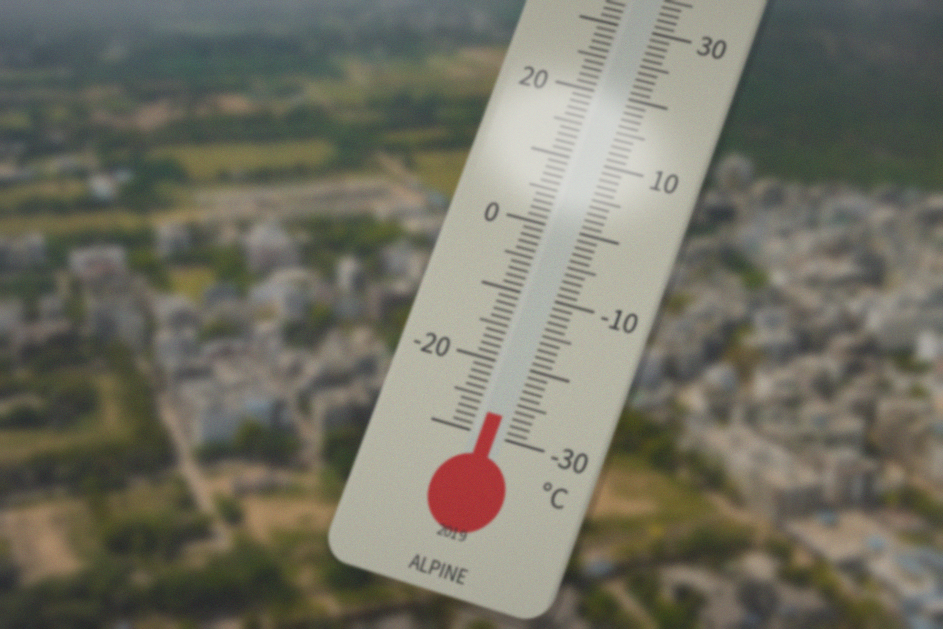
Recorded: -27
